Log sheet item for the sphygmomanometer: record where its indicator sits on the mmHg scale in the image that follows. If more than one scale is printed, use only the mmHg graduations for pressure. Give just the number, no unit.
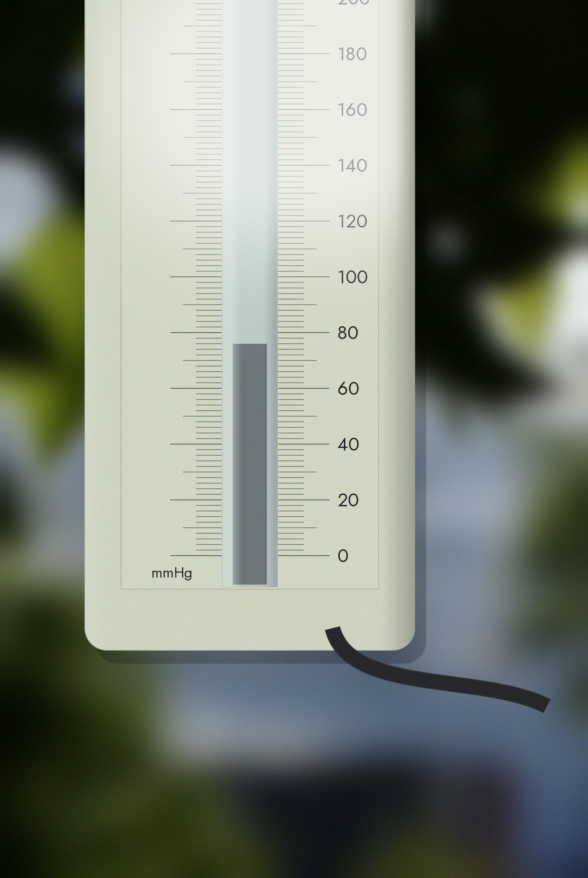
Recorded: 76
